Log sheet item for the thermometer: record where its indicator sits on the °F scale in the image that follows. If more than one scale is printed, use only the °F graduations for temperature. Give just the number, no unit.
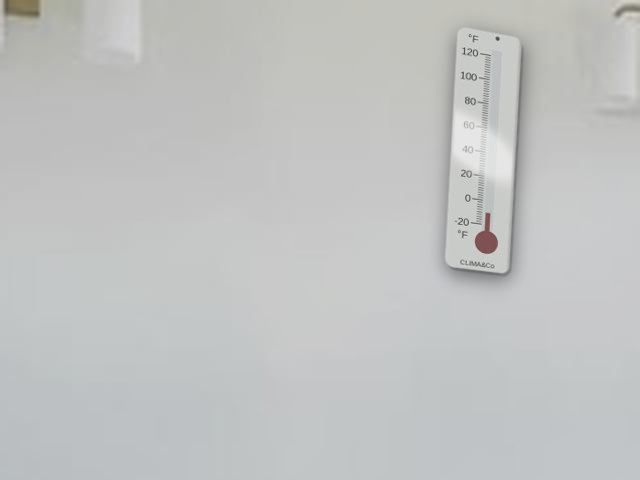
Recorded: -10
